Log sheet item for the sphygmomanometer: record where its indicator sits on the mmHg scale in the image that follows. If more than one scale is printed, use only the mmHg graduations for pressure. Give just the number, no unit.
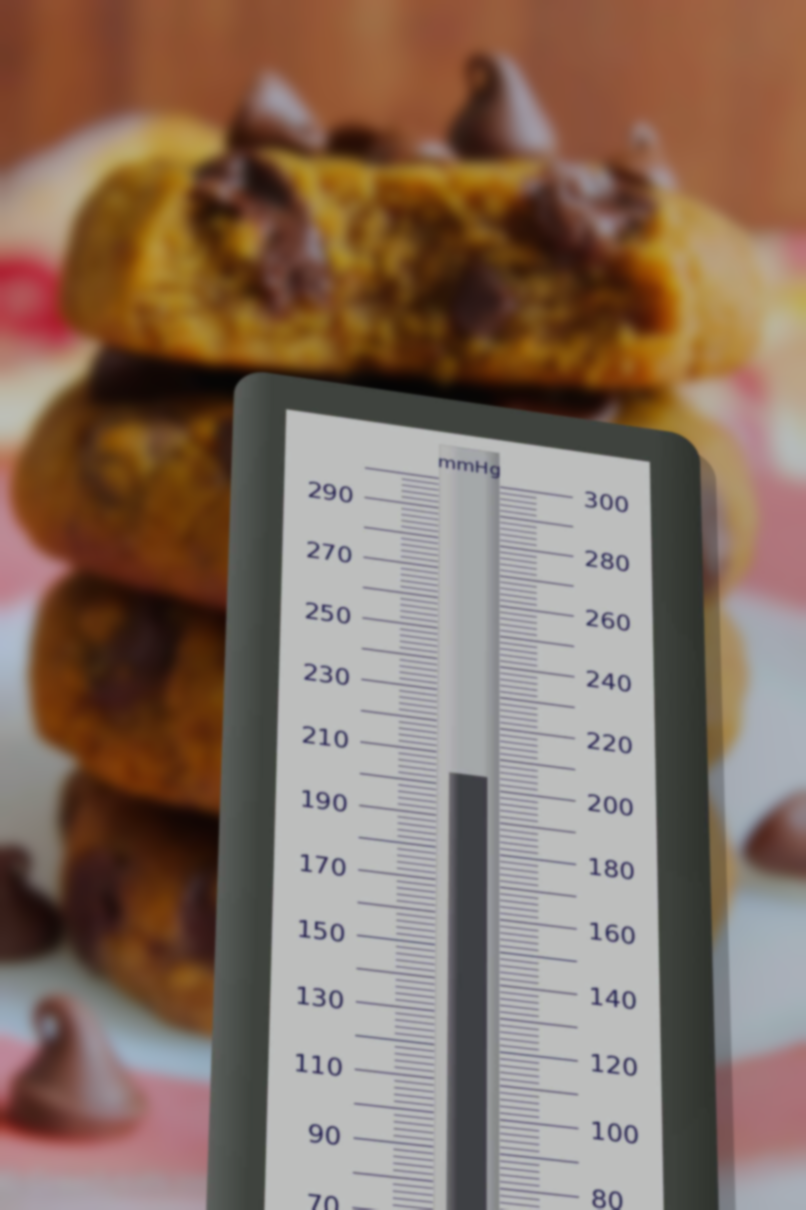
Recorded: 204
